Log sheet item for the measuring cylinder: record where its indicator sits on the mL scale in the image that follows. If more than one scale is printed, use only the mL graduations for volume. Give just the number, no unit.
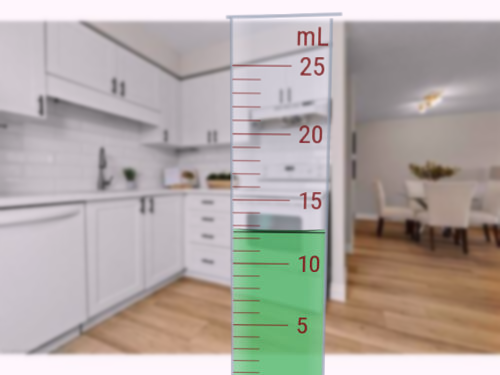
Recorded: 12.5
